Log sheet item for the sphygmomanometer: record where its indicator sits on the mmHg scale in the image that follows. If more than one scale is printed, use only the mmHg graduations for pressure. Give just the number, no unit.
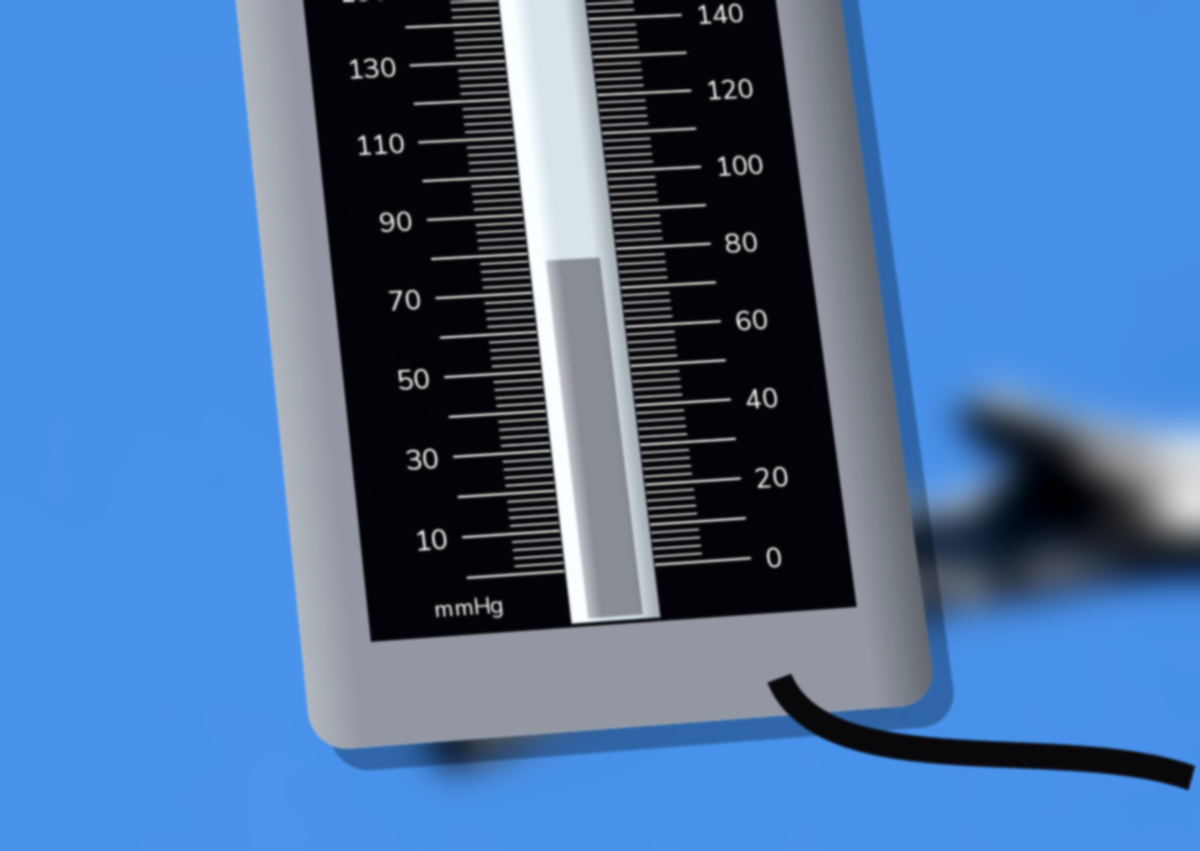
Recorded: 78
